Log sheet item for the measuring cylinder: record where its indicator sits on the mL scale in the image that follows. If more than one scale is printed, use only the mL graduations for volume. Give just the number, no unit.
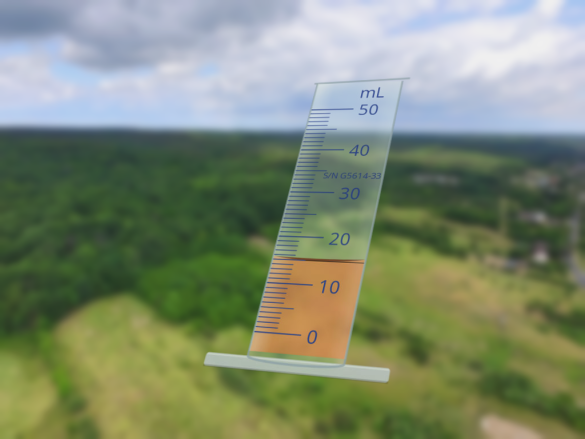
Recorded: 15
